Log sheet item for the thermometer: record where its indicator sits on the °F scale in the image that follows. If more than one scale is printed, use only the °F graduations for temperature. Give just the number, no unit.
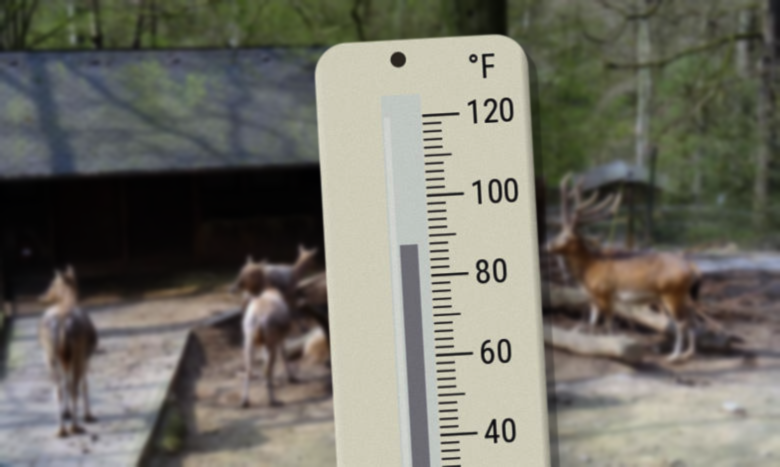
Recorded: 88
